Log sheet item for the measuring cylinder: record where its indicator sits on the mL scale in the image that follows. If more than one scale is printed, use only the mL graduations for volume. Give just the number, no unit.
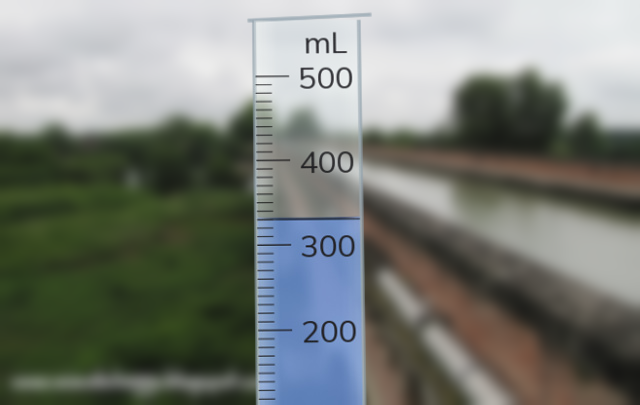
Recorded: 330
